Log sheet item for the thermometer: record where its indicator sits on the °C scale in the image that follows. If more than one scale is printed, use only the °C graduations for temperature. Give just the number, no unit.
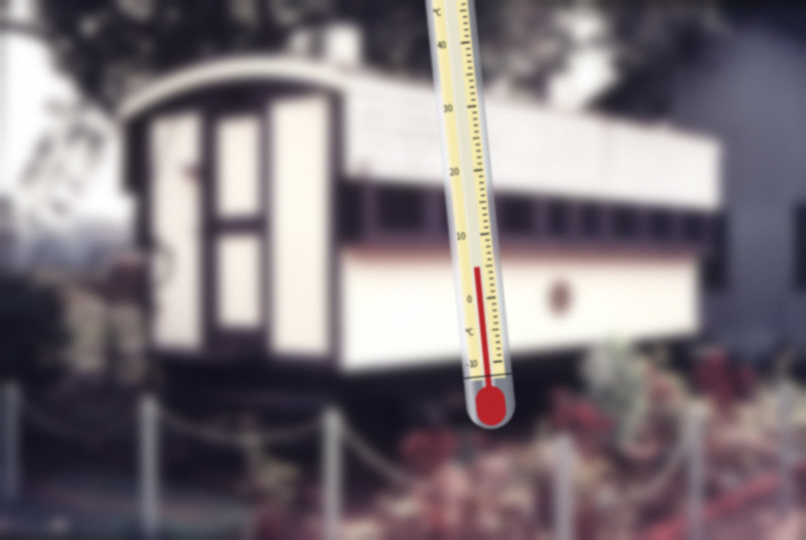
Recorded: 5
